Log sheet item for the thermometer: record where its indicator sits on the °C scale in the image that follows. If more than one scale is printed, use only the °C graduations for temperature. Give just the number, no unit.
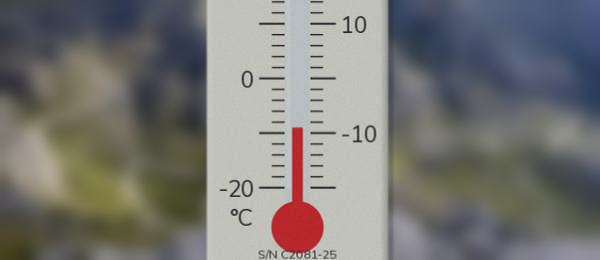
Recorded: -9
